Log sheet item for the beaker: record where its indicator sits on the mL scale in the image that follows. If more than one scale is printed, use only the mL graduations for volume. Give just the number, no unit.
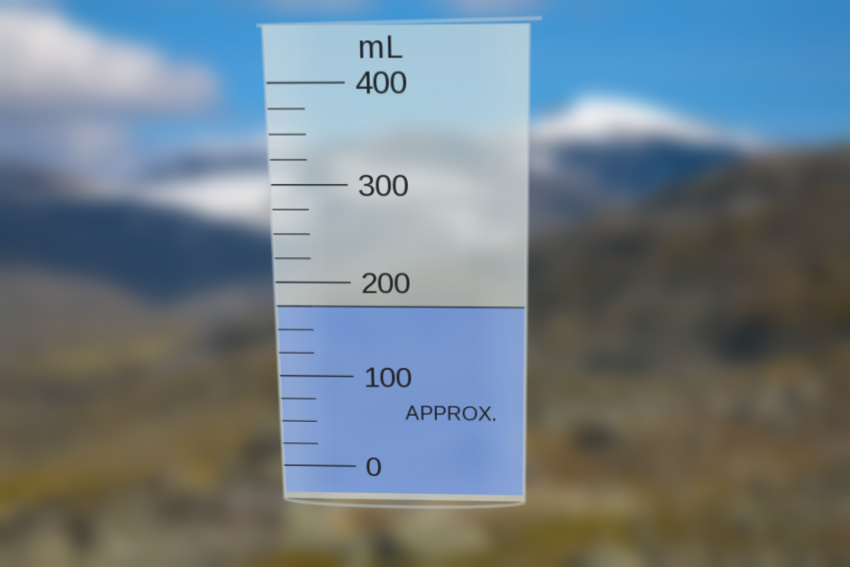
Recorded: 175
